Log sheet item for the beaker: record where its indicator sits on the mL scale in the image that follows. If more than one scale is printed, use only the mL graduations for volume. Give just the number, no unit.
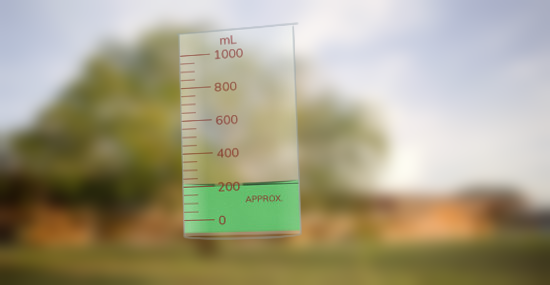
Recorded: 200
